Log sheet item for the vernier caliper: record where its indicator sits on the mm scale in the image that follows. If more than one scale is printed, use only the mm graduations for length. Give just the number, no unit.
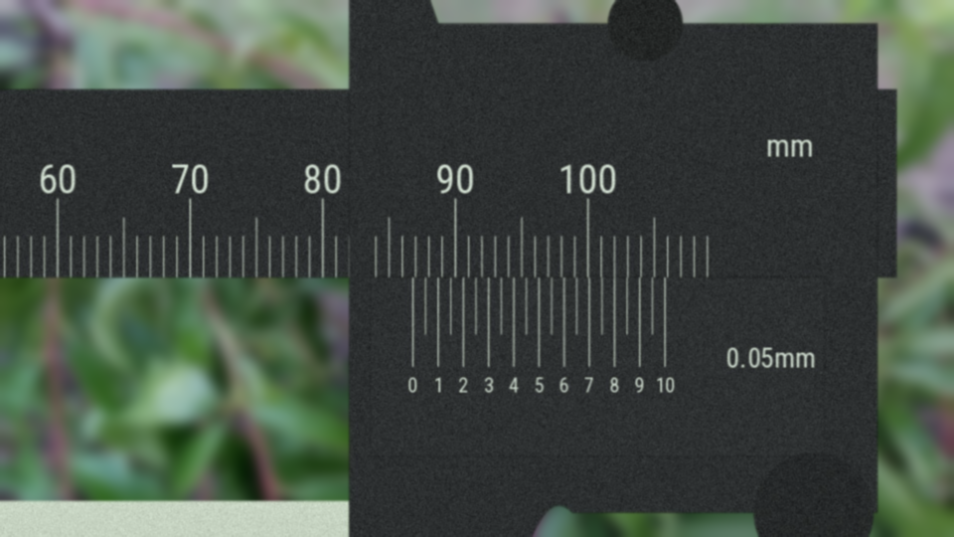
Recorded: 86.8
